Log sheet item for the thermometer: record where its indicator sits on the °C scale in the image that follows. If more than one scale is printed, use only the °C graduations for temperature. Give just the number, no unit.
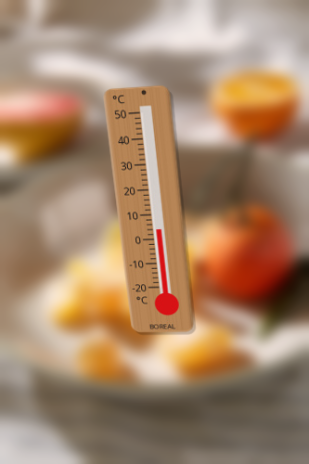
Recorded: 4
